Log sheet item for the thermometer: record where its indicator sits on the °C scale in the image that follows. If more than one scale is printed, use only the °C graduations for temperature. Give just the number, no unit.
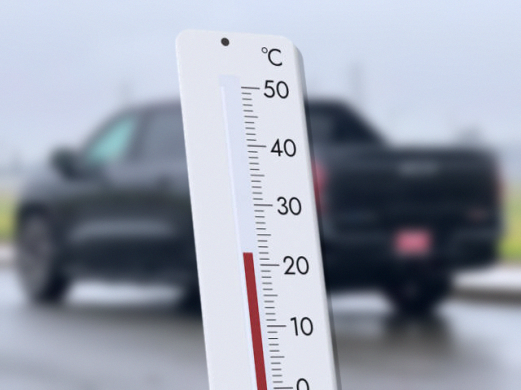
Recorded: 22
